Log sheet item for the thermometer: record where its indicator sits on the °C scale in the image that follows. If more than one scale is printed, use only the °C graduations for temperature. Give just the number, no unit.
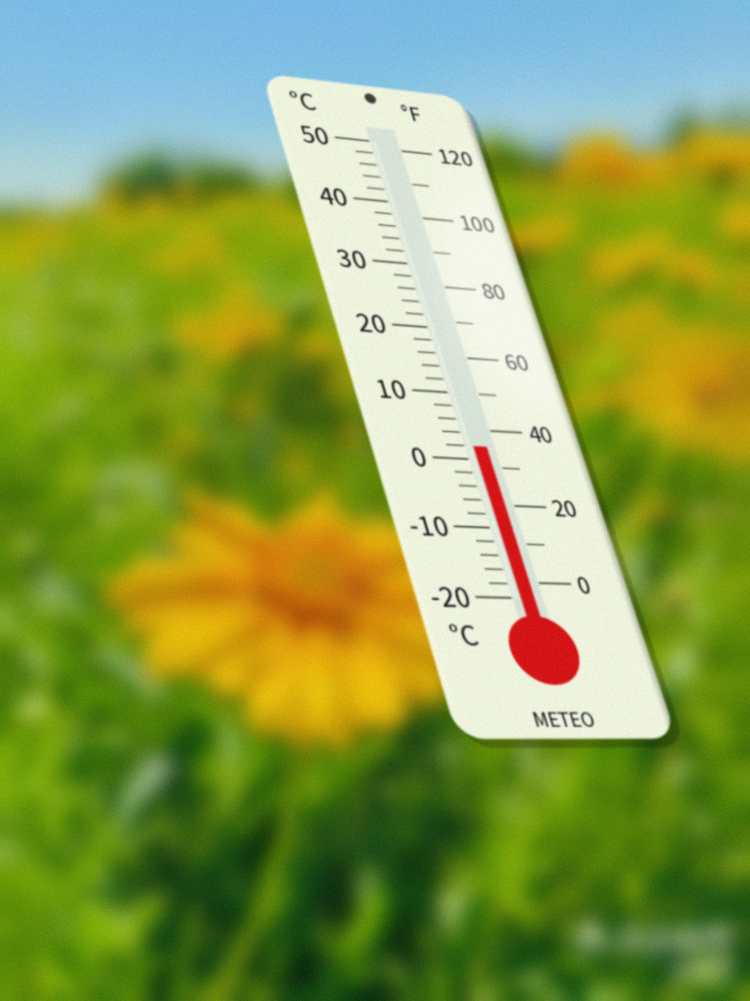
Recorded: 2
